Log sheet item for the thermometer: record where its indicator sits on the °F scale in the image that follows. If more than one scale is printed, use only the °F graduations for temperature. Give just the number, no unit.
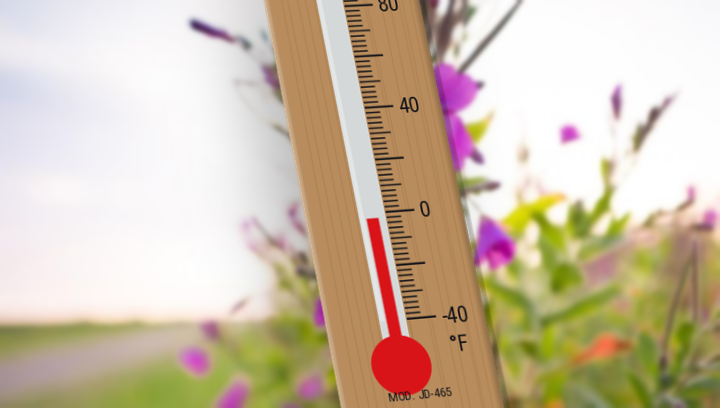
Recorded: -2
